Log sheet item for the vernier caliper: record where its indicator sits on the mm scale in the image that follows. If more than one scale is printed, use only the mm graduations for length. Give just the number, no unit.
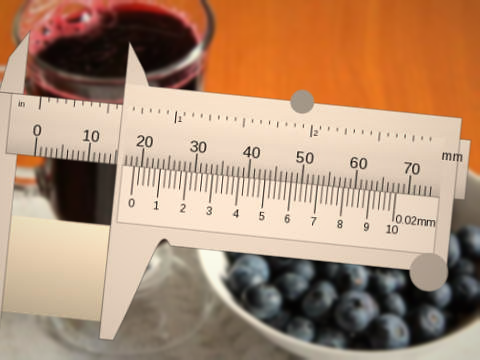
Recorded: 18.6
